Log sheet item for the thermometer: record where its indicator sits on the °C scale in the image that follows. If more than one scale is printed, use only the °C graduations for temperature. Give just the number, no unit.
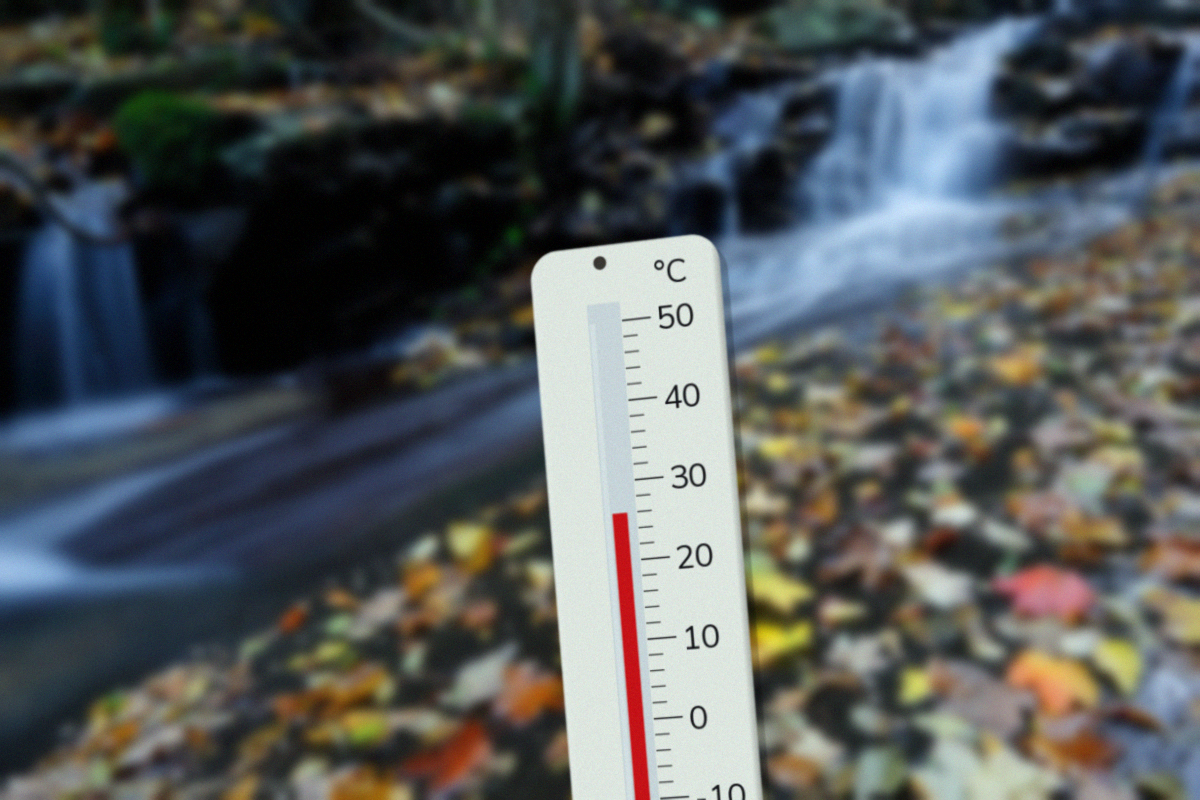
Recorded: 26
